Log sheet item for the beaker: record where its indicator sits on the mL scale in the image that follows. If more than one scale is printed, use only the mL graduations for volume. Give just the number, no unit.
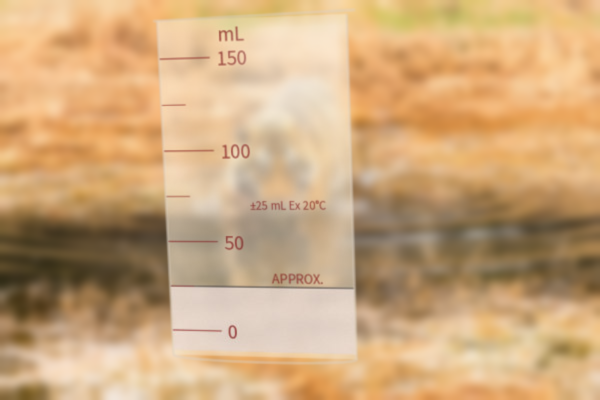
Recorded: 25
